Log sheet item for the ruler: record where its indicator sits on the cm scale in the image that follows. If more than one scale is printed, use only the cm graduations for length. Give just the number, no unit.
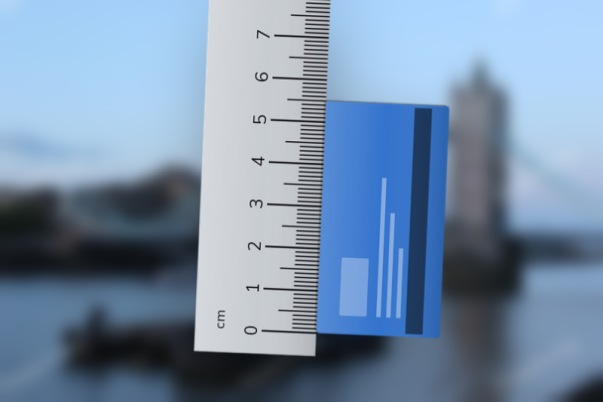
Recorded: 5.5
